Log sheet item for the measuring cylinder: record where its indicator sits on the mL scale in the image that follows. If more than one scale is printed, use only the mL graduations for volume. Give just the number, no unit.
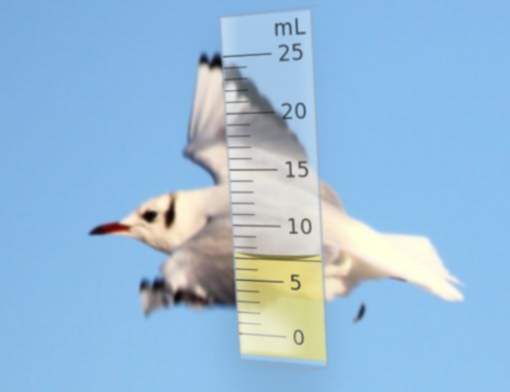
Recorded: 7
